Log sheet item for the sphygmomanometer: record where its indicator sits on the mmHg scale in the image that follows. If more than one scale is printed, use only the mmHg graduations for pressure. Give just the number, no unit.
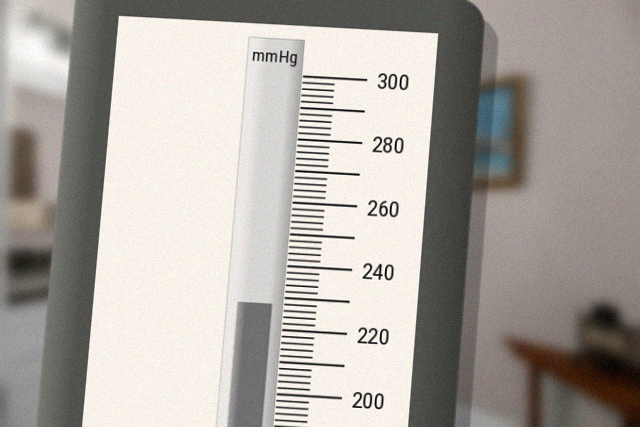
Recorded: 228
